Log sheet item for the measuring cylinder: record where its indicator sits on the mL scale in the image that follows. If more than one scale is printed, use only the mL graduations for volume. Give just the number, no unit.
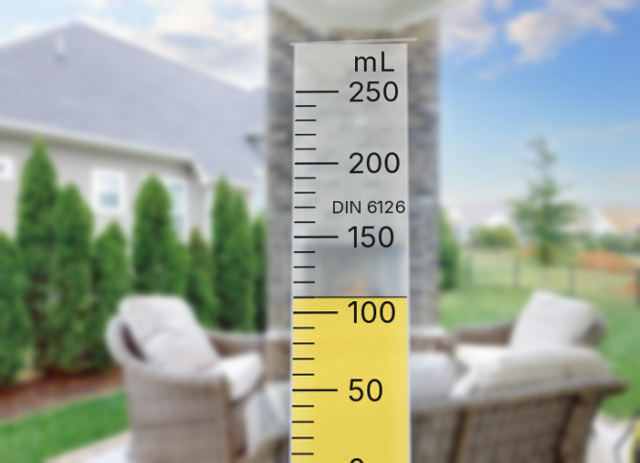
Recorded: 110
